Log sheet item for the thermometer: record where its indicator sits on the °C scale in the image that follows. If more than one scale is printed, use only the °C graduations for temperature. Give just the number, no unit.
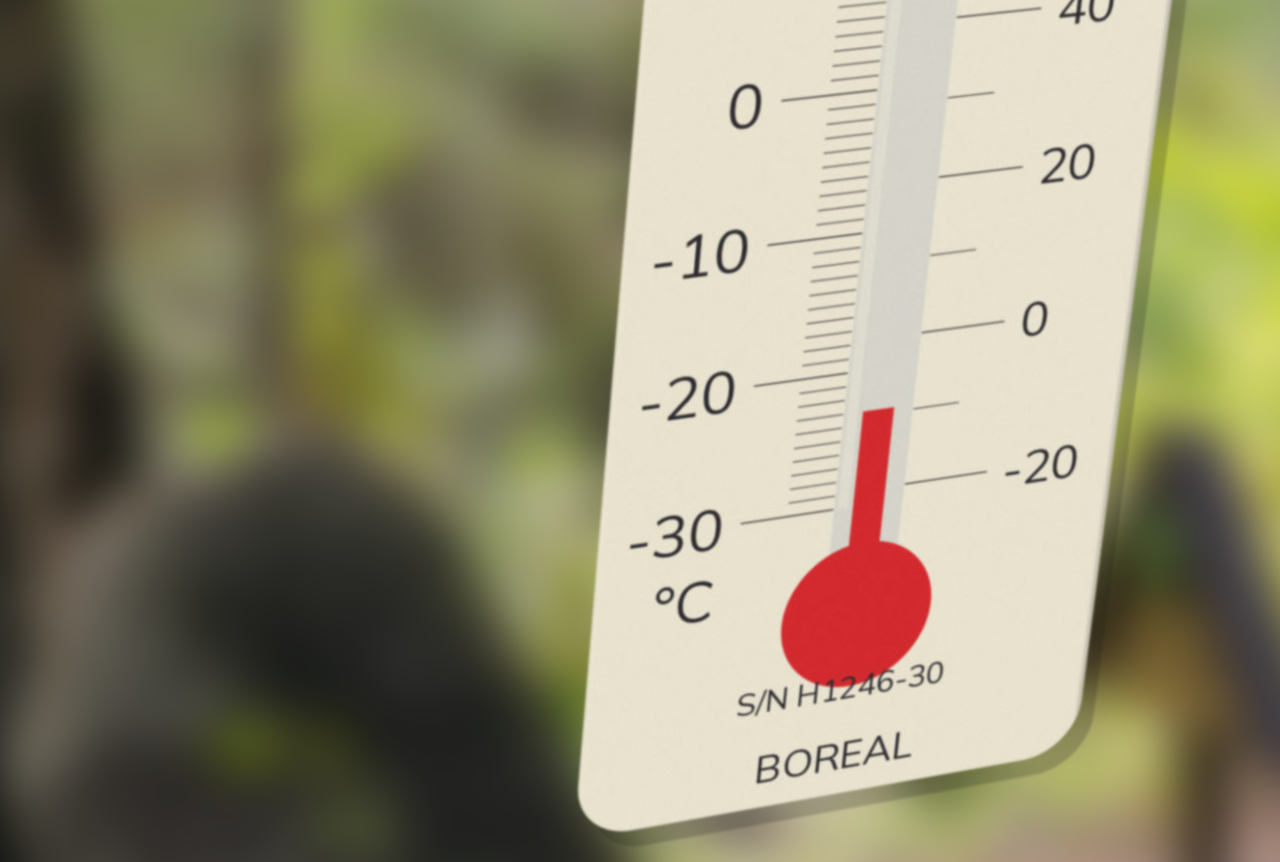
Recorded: -23
